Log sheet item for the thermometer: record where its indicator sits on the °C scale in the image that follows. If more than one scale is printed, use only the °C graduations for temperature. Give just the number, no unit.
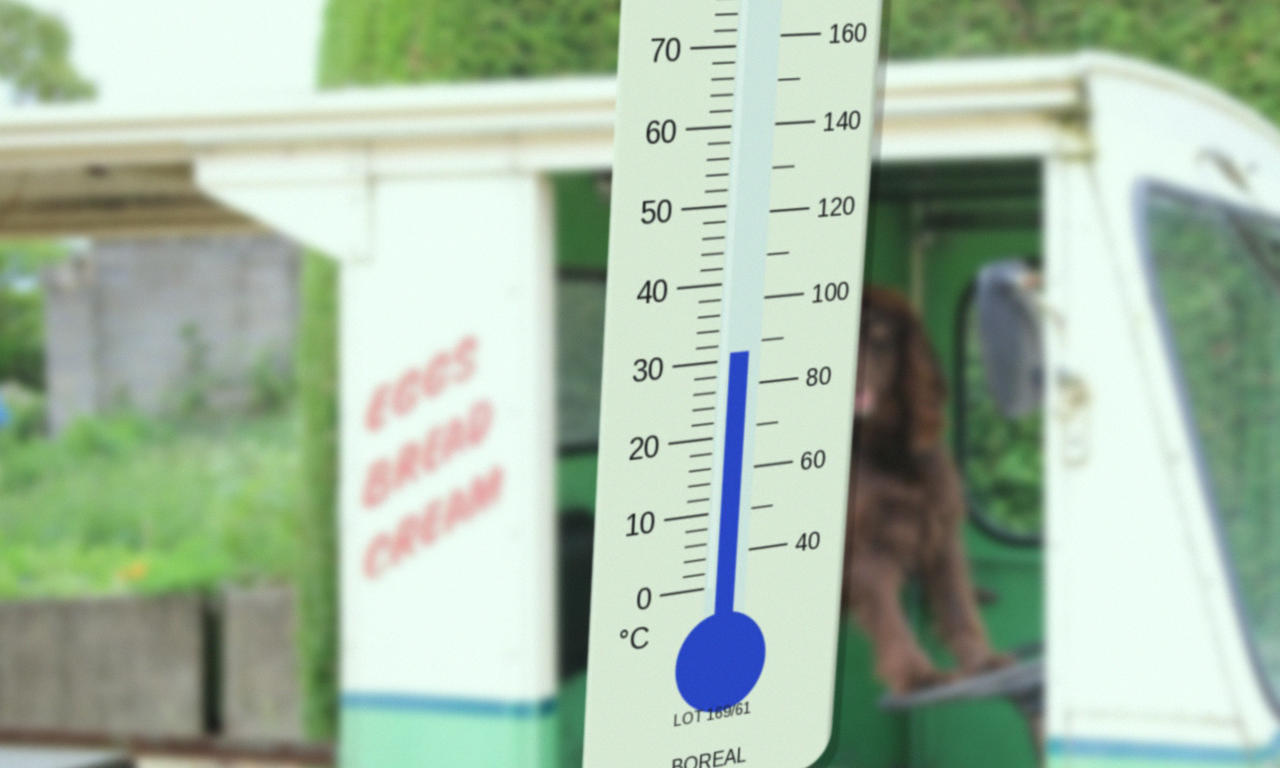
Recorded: 31
